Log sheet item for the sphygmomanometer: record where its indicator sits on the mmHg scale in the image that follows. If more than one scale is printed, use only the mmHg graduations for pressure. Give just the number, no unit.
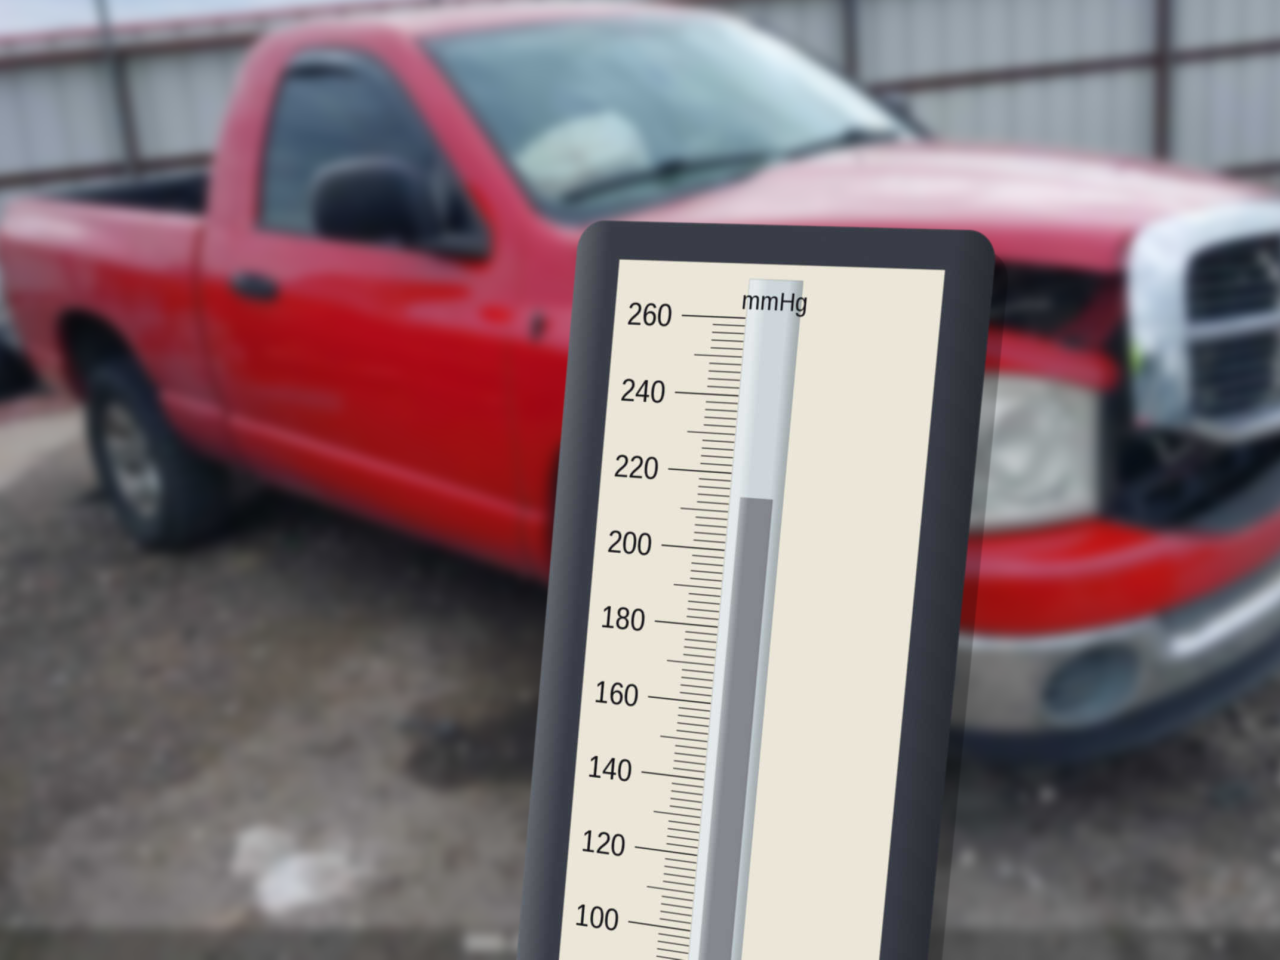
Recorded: 214
